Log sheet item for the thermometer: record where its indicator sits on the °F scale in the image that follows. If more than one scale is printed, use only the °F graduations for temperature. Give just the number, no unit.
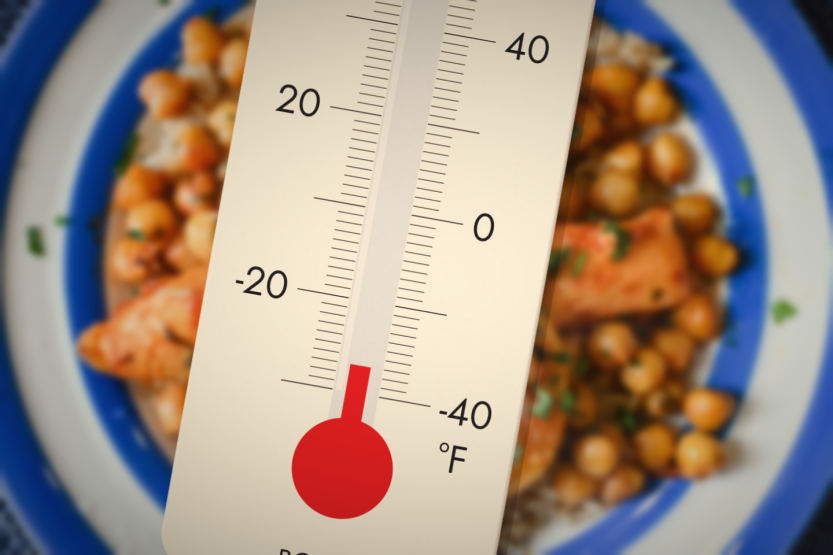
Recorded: -34
